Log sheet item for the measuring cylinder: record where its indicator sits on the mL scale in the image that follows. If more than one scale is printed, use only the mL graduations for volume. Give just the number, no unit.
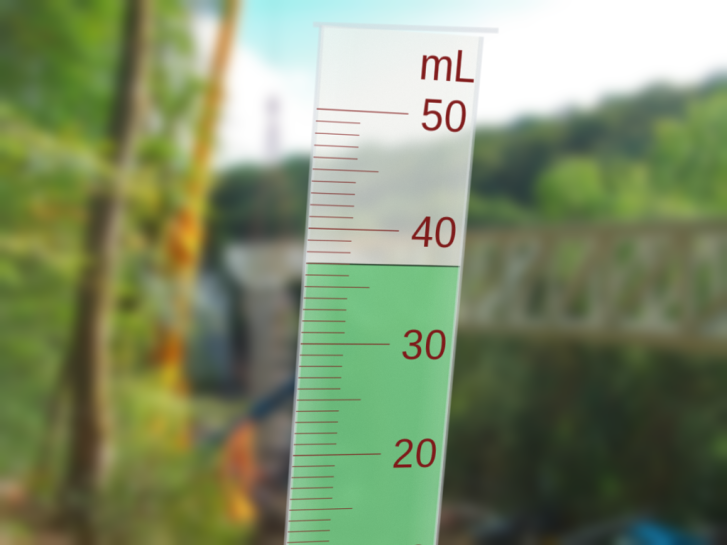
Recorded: 37
